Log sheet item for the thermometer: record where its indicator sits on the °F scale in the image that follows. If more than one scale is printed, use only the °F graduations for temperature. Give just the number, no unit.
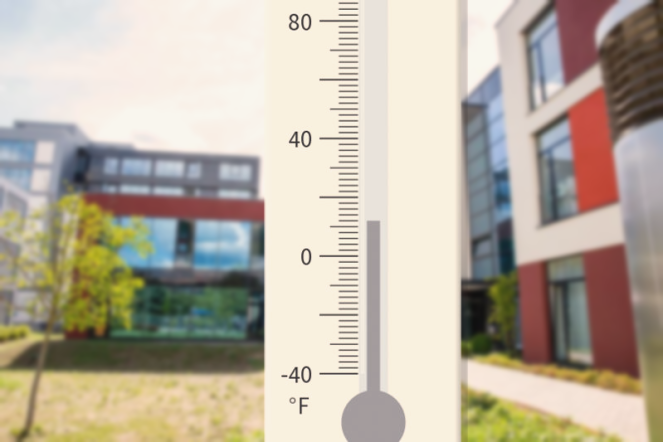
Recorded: 12
